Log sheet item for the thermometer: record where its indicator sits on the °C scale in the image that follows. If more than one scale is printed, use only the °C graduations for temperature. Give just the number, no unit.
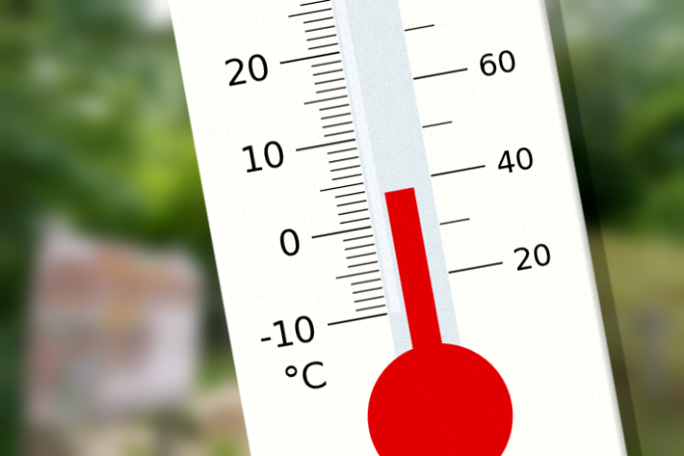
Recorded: 3.5
